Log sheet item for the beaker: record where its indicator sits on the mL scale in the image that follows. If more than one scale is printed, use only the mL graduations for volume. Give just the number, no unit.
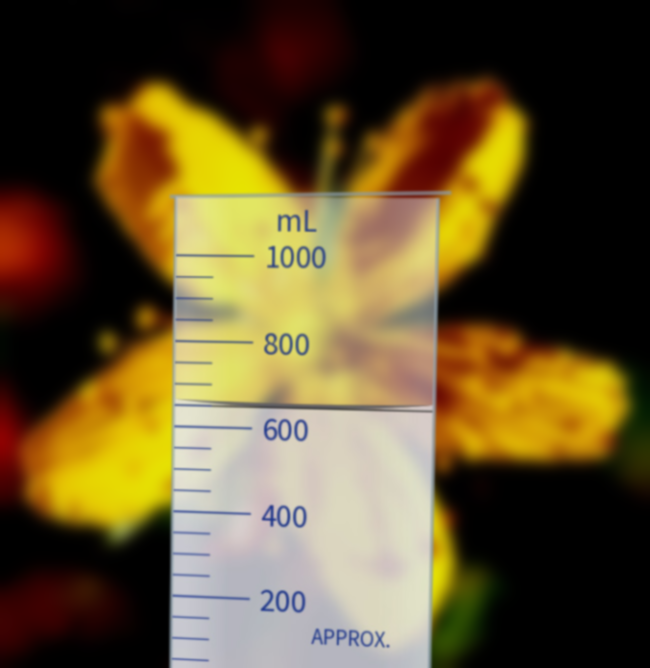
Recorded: 650
